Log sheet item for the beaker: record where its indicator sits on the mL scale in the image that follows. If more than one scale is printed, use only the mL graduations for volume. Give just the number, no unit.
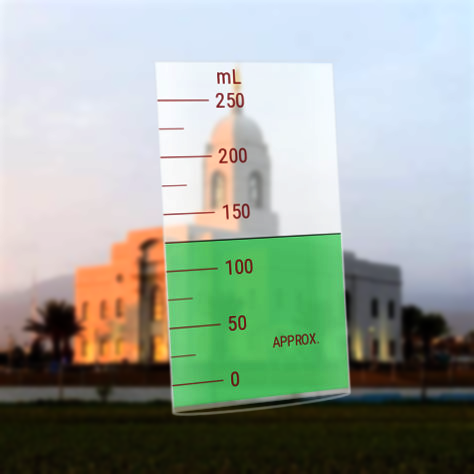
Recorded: 125
